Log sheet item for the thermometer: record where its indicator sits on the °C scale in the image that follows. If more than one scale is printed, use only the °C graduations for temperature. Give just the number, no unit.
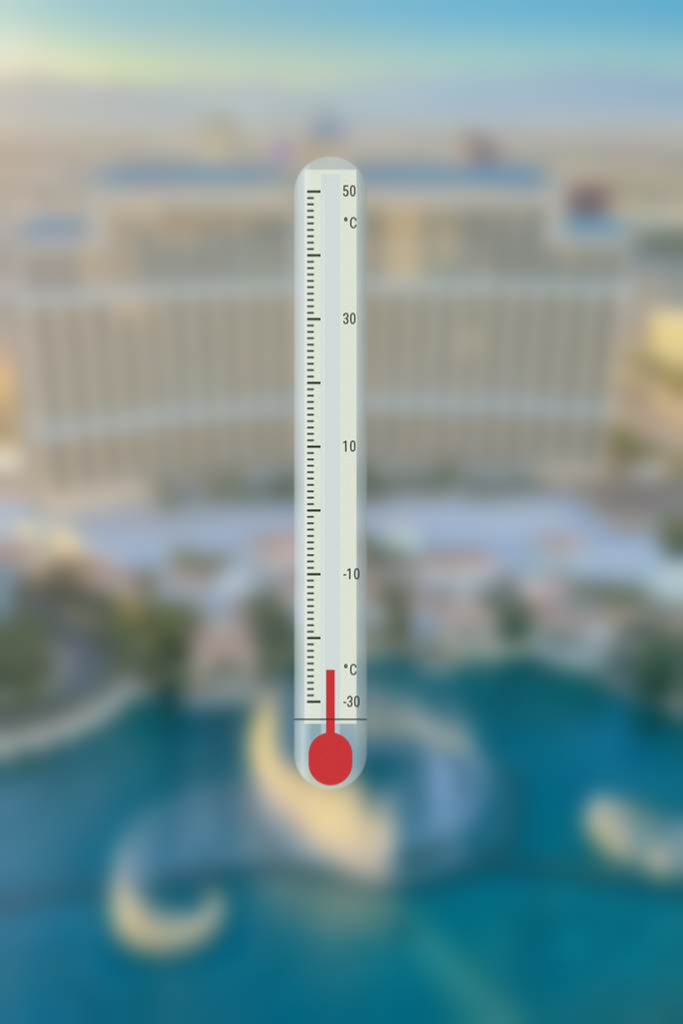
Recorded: -25
